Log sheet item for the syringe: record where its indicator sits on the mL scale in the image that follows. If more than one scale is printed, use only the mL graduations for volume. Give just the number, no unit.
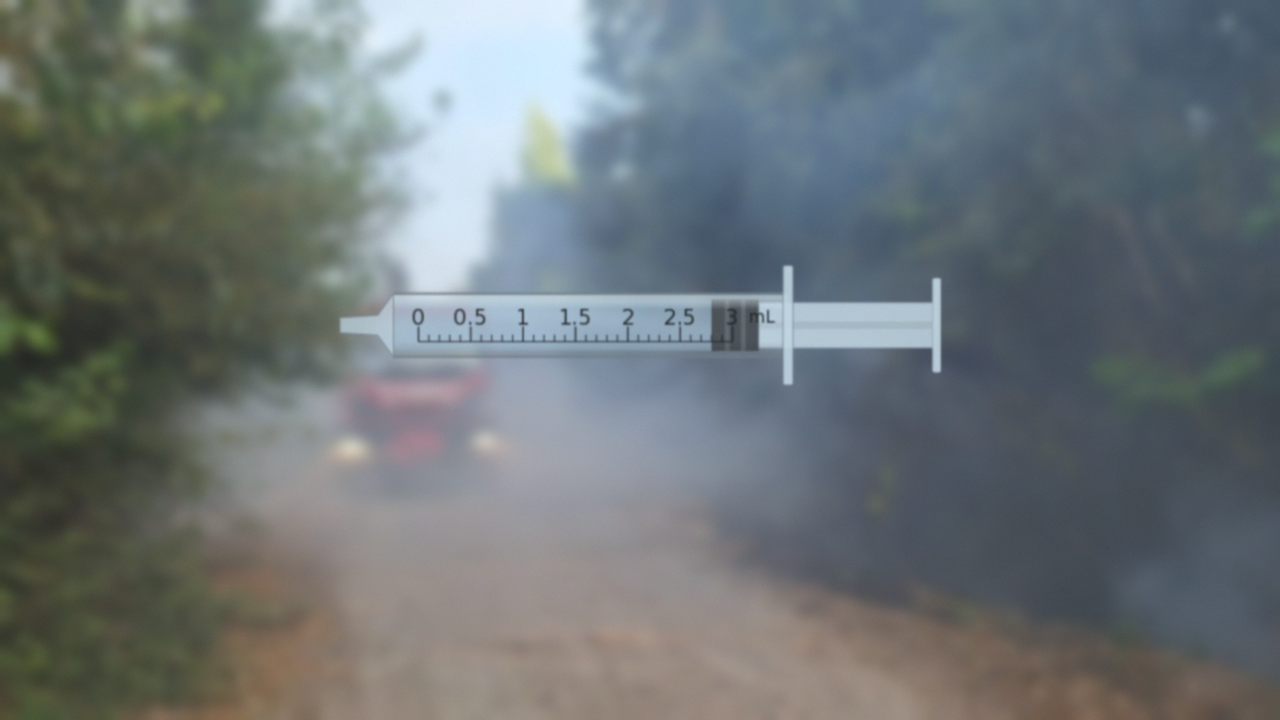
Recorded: 2.8
